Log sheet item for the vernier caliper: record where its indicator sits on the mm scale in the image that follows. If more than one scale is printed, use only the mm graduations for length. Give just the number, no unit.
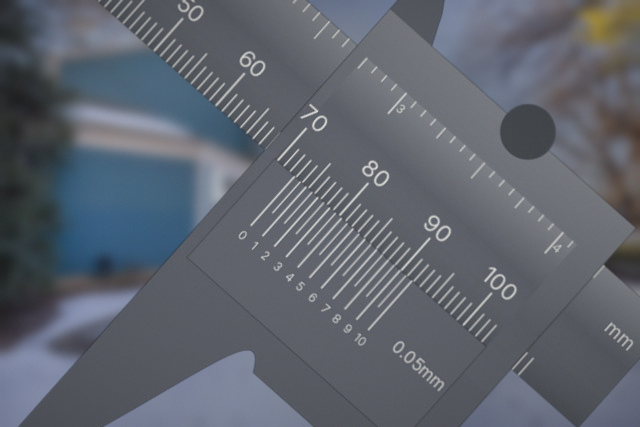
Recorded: 72.8
